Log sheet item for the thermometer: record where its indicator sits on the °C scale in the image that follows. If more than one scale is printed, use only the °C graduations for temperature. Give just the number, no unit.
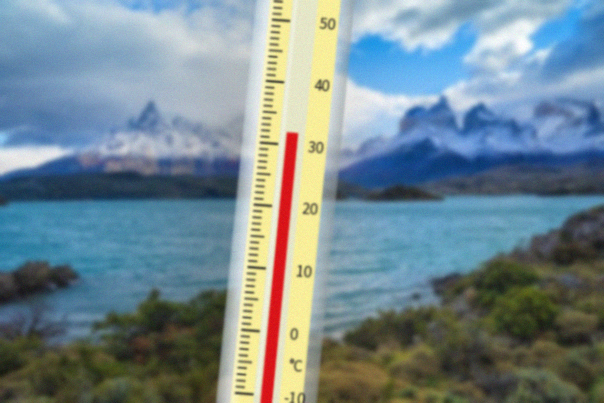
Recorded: 32
